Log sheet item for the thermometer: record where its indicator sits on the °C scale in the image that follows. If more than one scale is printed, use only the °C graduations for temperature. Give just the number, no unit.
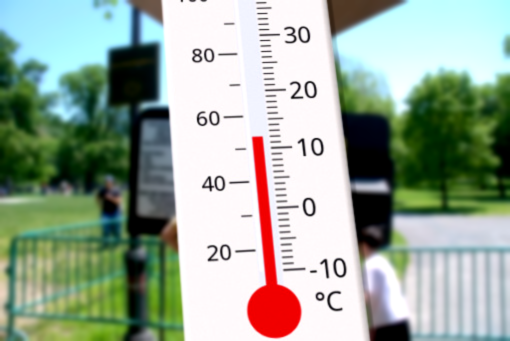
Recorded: 12
